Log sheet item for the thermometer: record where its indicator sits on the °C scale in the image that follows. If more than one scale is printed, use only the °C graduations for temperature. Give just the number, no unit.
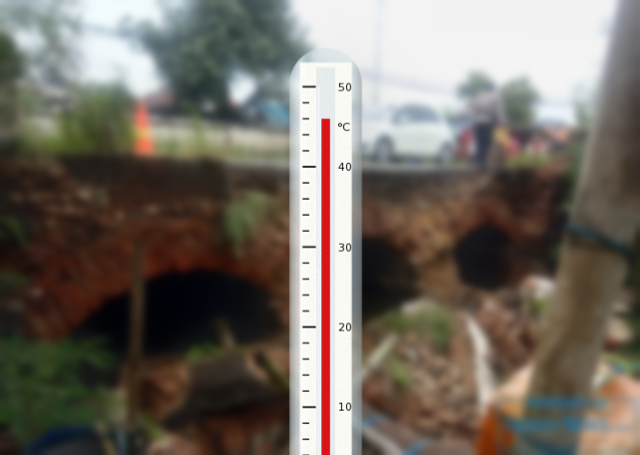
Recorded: 46
